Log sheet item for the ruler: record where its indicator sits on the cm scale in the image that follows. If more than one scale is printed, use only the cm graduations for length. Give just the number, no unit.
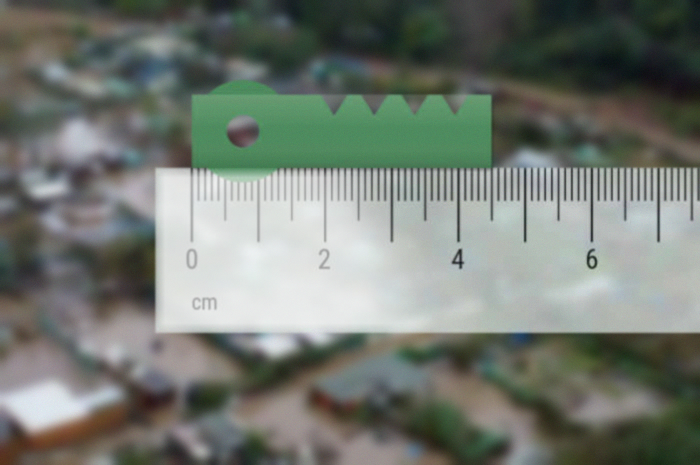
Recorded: 4.5
